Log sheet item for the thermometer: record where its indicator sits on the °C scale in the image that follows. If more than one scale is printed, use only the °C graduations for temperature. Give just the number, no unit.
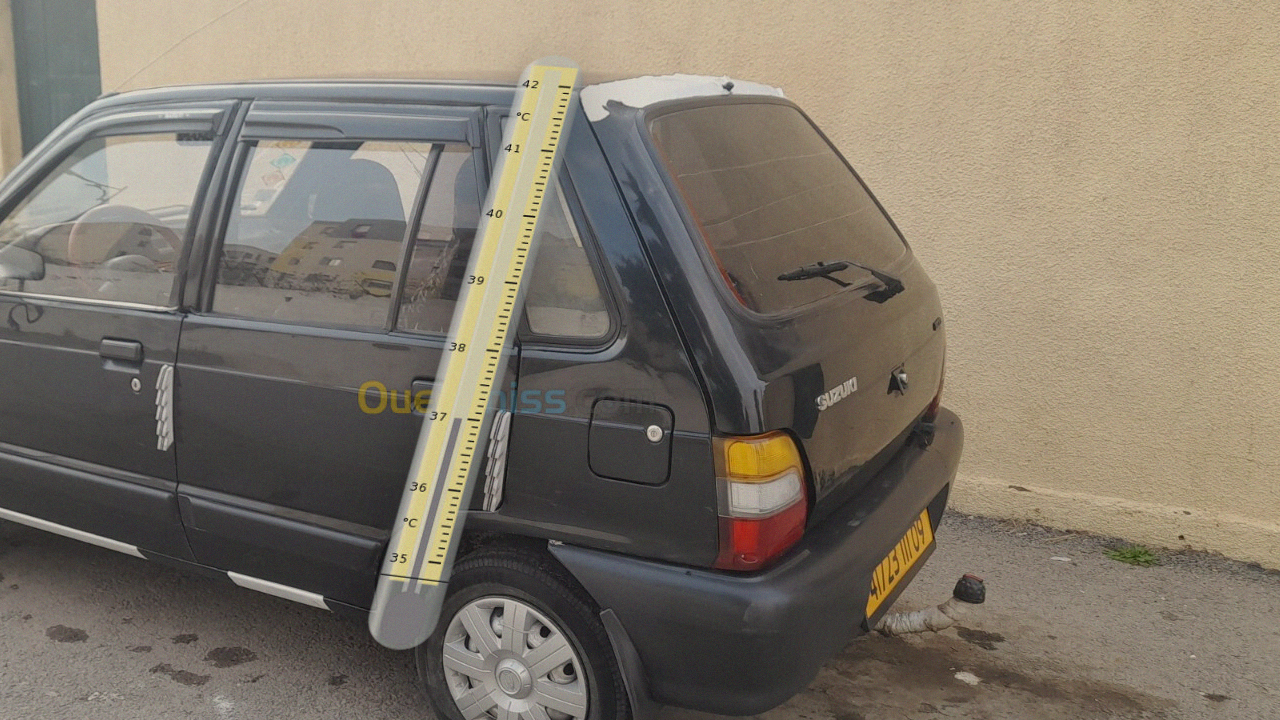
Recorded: 37
